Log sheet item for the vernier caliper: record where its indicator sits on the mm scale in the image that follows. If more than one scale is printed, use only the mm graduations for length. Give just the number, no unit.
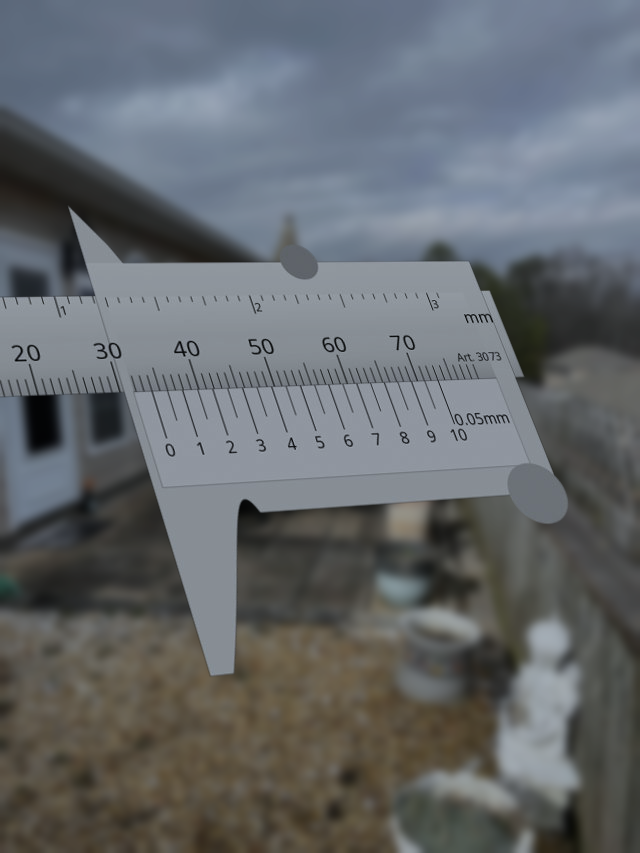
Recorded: 34.0
